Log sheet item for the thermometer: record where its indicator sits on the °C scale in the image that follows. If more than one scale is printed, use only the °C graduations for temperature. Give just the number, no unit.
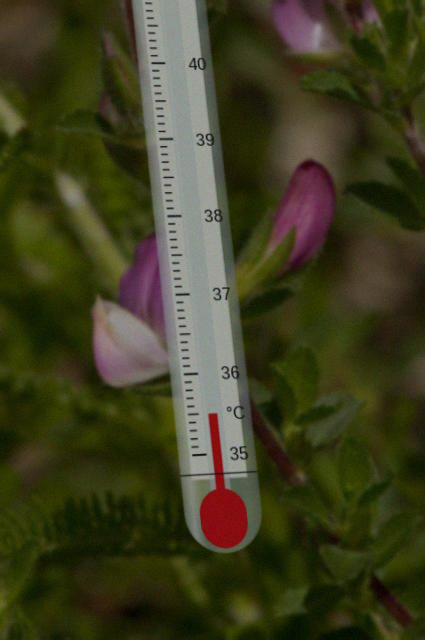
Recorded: 35.5
